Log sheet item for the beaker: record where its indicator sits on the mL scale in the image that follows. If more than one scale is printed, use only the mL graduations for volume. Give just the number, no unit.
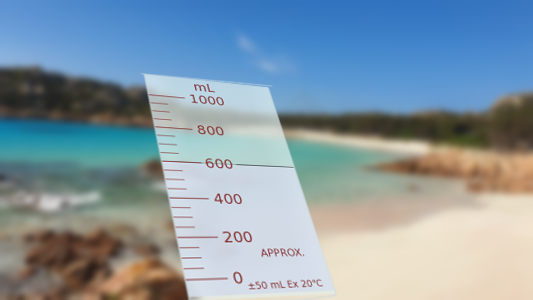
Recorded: 600
